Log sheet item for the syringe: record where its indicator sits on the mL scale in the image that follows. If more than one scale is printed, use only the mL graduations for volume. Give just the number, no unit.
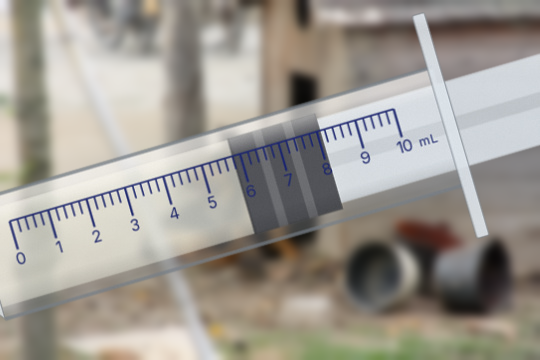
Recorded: 5.8
